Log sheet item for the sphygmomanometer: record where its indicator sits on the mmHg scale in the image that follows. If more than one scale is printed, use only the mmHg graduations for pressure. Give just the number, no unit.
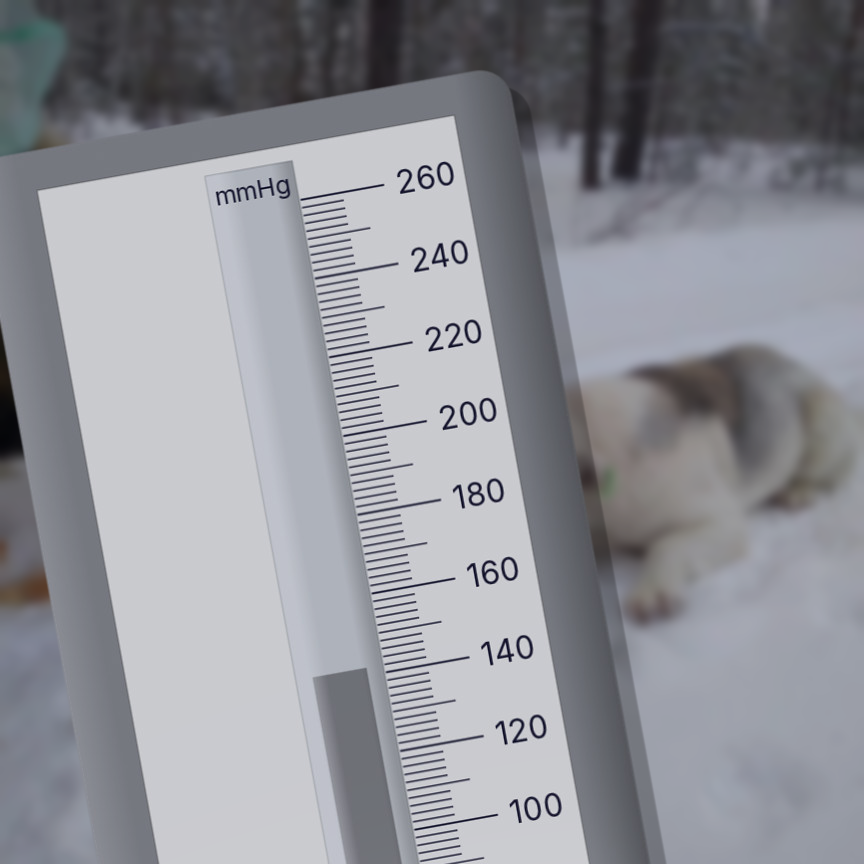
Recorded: 142
